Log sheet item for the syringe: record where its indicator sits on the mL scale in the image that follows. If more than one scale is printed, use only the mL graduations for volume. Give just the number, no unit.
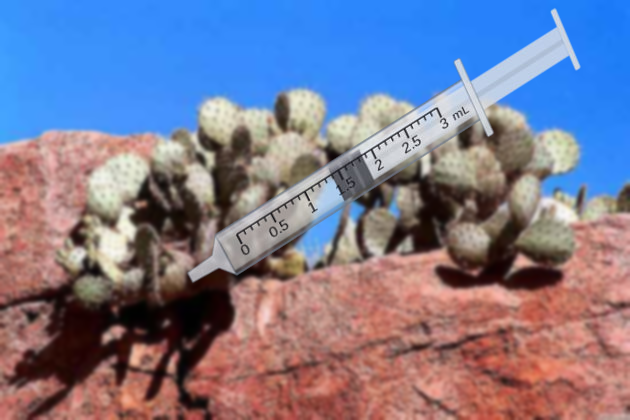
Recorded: 1.4
